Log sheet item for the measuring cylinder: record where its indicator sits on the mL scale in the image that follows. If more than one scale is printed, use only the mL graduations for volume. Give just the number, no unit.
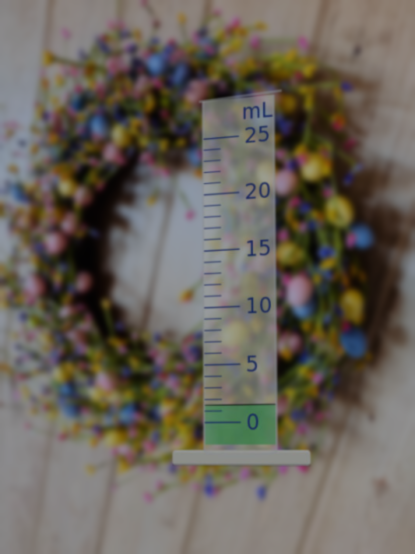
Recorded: 1.5
